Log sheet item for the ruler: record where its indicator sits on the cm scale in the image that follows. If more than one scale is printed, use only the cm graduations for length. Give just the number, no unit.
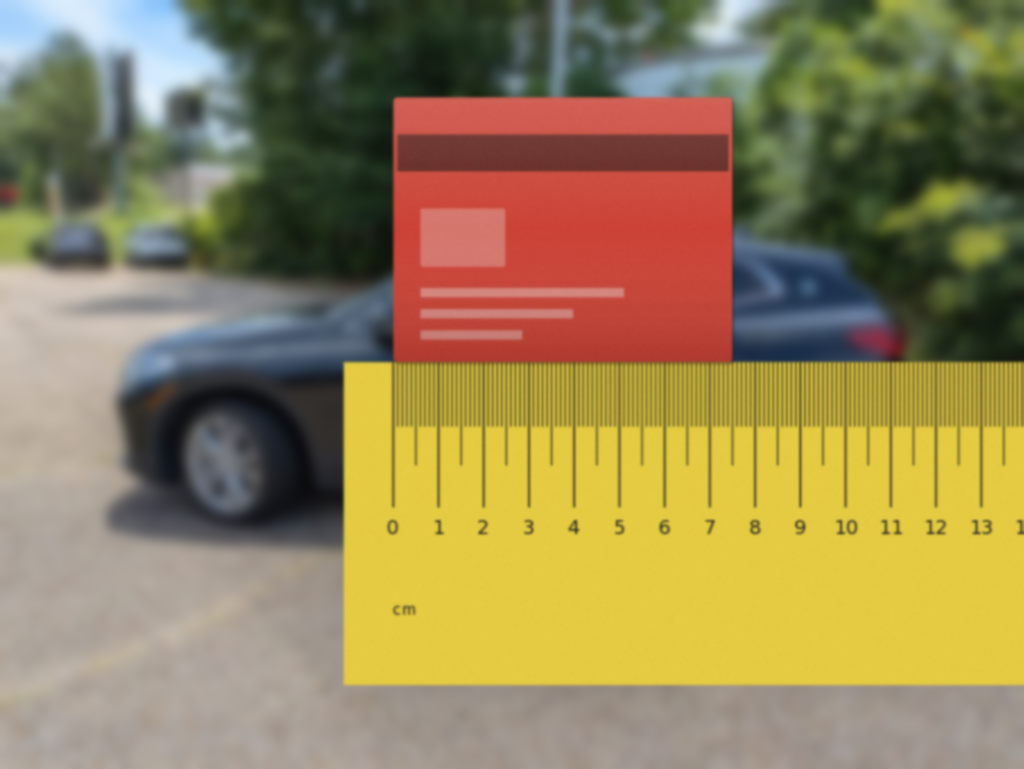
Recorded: 7.5
